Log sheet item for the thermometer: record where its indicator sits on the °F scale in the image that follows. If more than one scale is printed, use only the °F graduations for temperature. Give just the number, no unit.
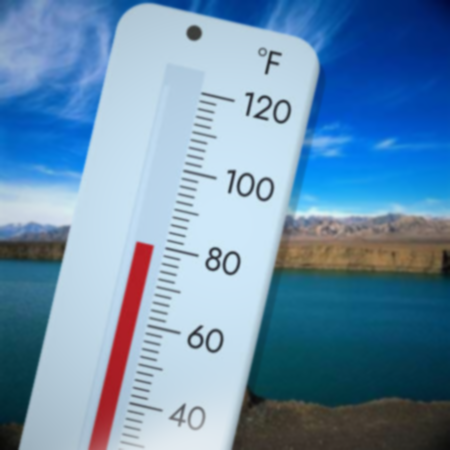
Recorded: 80
